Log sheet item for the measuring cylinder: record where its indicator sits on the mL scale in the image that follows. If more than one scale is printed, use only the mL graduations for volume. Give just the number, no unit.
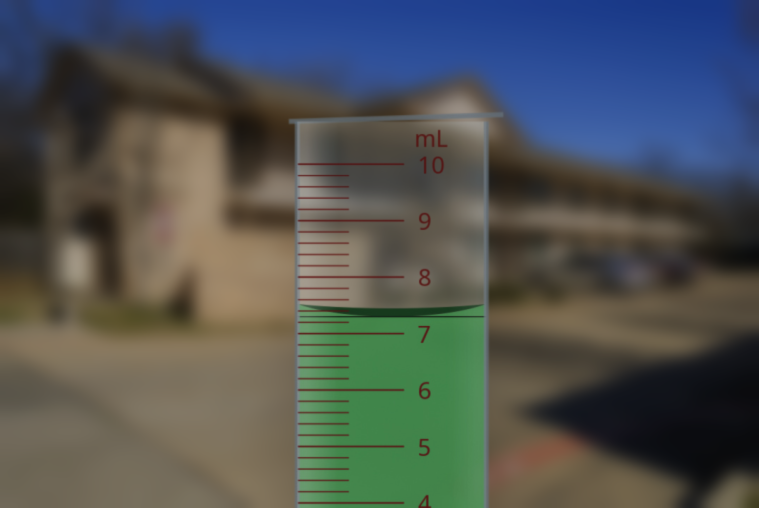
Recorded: 7.3
